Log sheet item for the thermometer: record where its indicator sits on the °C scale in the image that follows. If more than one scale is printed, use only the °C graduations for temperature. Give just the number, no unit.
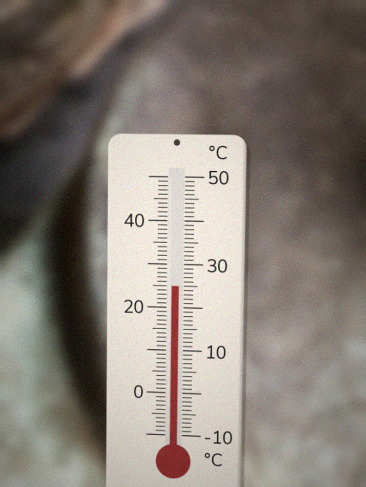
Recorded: 25
